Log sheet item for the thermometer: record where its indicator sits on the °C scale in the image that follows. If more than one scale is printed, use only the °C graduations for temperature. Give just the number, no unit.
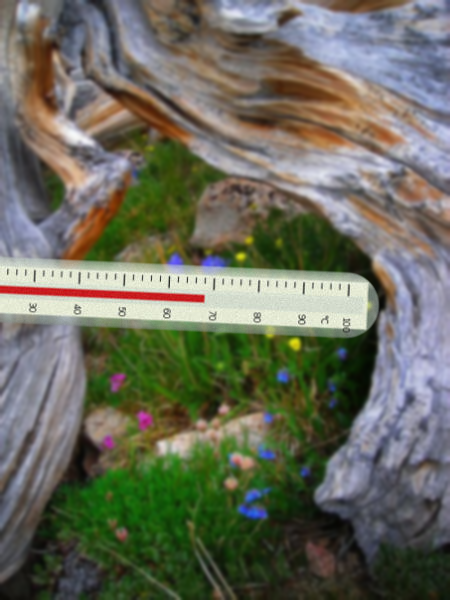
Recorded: 68
